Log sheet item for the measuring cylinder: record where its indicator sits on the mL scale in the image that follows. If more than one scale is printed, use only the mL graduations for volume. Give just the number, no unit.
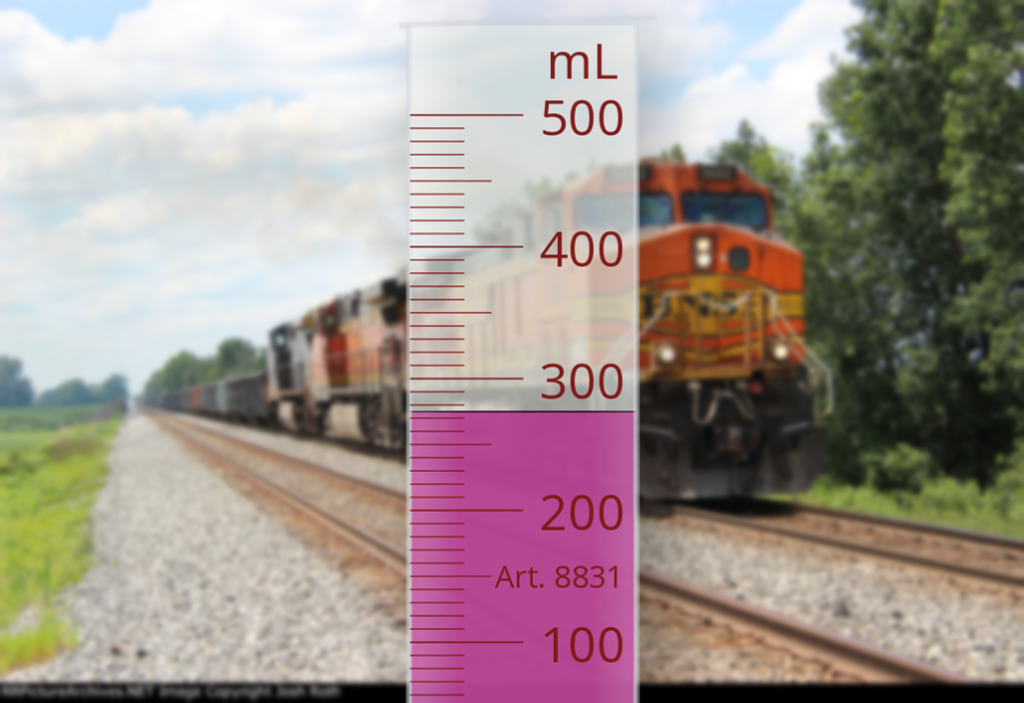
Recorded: 275
